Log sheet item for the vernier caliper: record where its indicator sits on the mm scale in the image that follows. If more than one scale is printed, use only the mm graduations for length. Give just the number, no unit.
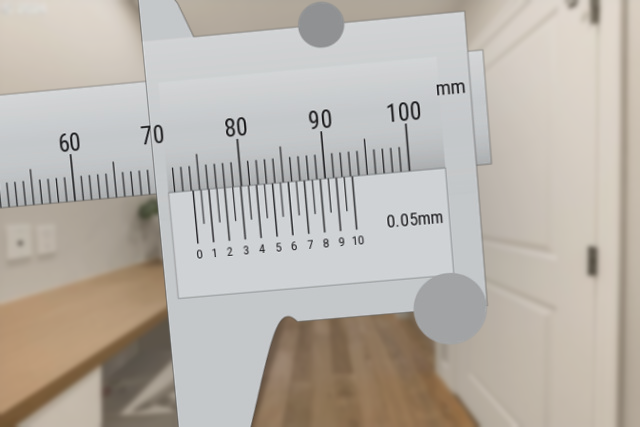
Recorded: 74.2
